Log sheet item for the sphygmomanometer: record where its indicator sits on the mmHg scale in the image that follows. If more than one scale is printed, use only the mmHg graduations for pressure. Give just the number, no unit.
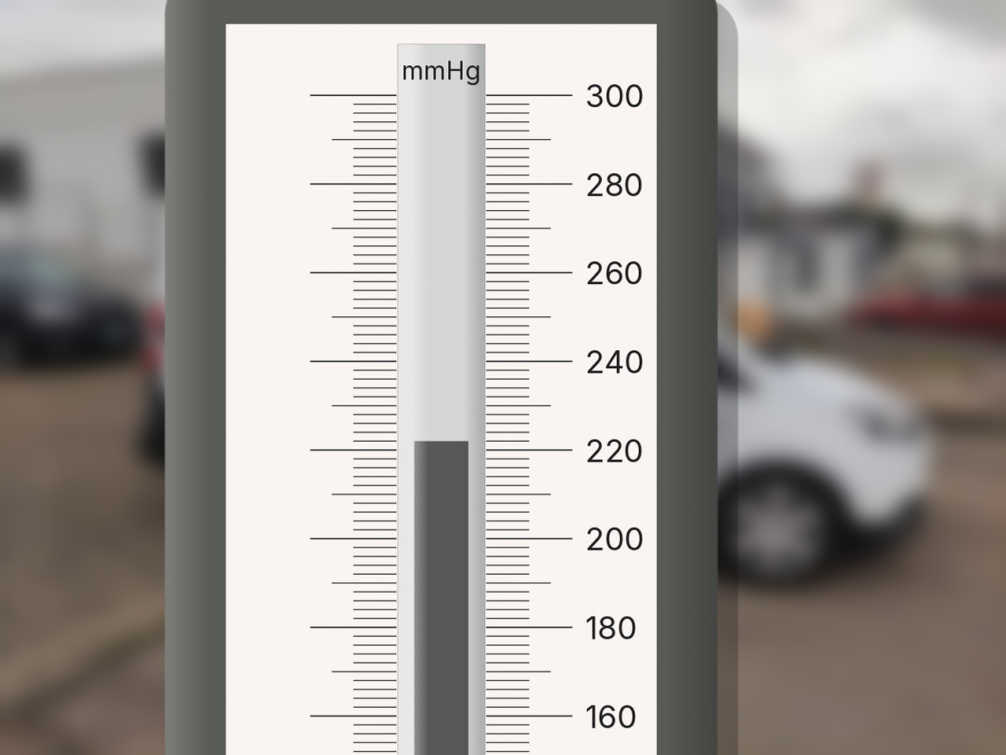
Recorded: 222
